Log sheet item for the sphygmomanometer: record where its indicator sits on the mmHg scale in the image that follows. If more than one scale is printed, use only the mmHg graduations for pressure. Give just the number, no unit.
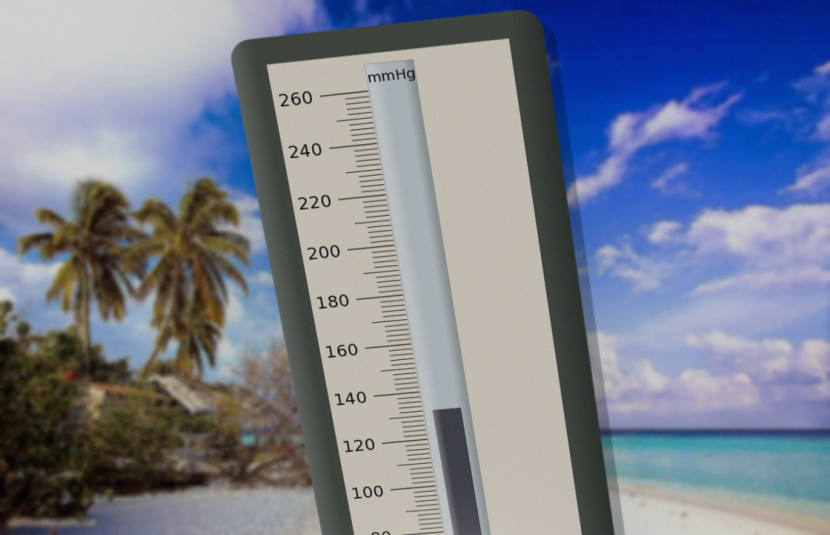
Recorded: 132
